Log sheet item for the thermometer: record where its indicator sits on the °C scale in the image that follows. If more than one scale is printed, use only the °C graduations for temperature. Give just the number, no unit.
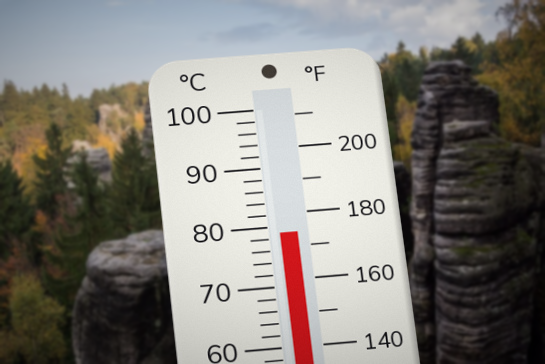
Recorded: 79
